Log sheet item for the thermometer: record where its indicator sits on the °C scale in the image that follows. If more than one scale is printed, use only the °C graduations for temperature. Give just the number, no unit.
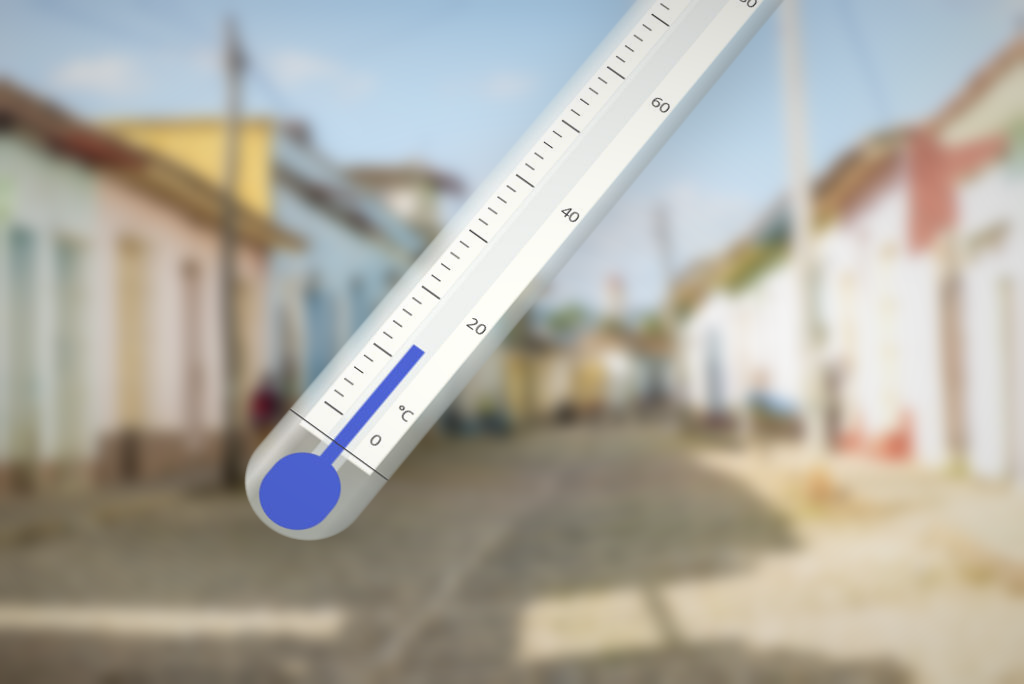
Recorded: 13
